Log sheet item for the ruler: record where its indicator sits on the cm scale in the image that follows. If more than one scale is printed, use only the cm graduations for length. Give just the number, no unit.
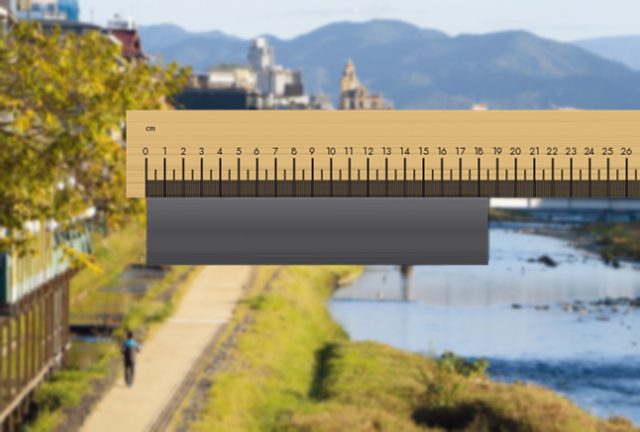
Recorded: 18.5
